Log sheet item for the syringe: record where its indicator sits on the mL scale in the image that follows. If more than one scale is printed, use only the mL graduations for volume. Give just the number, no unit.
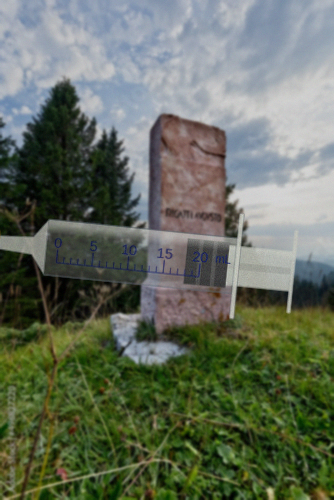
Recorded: 18
